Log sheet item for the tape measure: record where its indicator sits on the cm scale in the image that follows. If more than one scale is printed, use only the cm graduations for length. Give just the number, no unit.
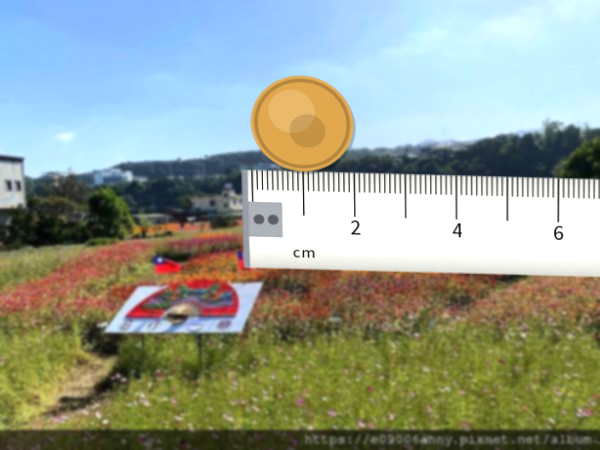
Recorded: 2
